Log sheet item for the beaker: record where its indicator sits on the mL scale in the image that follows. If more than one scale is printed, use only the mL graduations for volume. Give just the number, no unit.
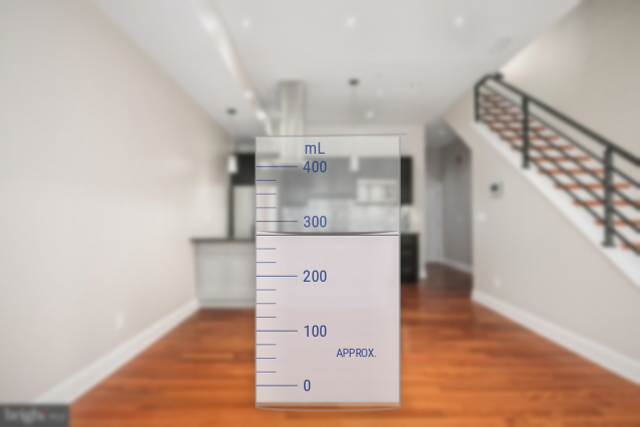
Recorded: 275
